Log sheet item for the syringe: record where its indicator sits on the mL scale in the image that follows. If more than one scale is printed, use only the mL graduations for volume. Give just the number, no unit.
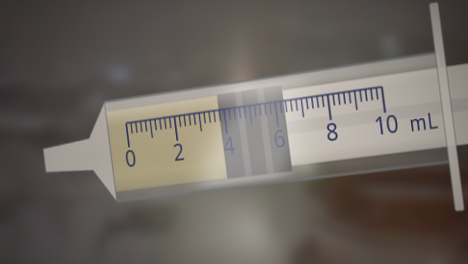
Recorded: 3.8
